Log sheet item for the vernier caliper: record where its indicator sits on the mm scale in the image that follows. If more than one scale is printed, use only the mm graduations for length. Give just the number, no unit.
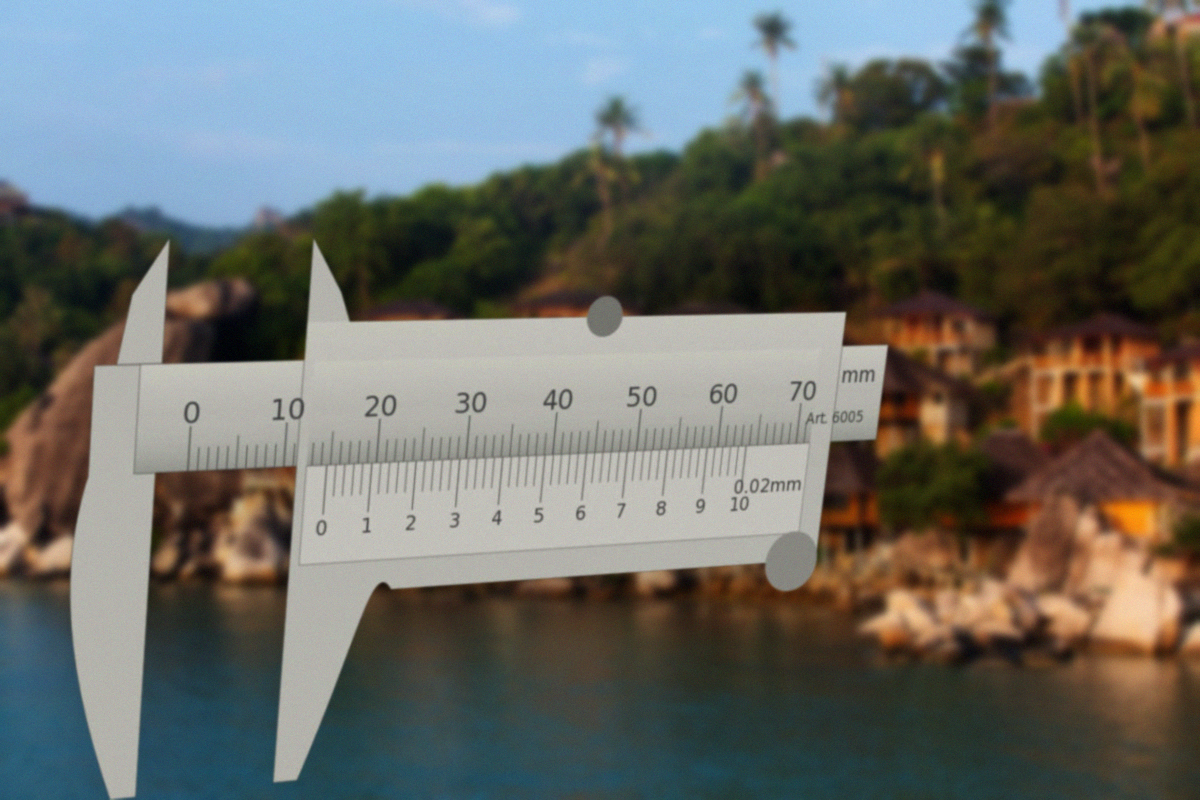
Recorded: 14.6
